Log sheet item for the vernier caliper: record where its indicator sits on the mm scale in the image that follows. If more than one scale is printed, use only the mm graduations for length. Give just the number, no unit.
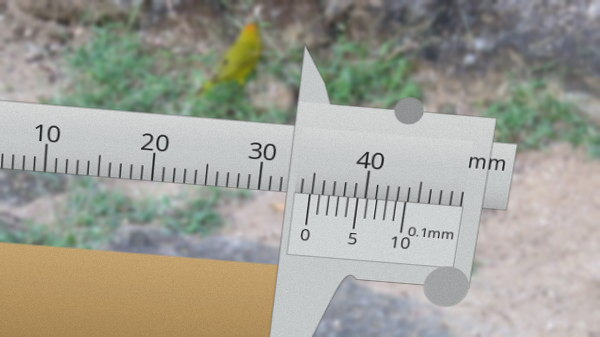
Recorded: 34.8
